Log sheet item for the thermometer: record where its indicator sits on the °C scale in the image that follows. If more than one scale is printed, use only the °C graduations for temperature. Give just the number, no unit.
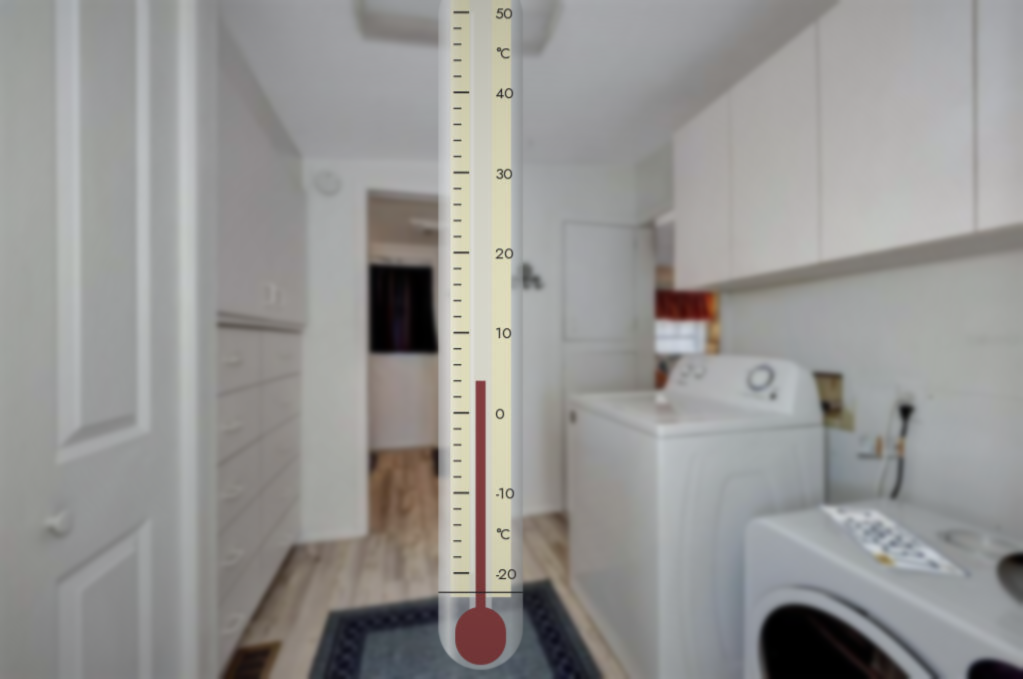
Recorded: 4
